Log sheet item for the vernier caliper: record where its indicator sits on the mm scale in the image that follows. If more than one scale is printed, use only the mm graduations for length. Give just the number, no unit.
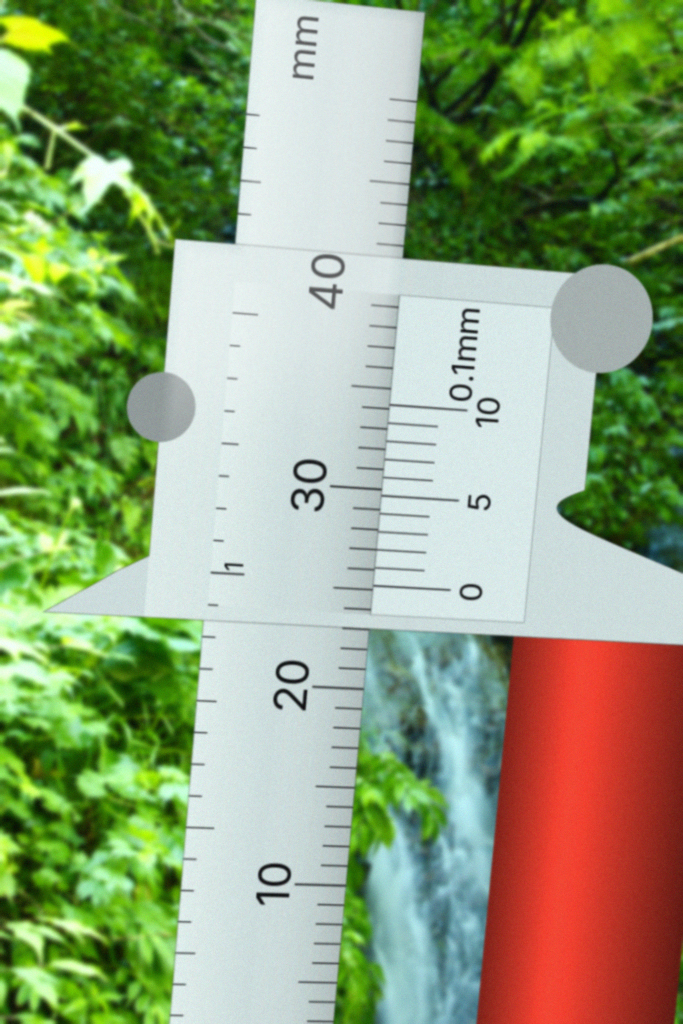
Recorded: 25.2
